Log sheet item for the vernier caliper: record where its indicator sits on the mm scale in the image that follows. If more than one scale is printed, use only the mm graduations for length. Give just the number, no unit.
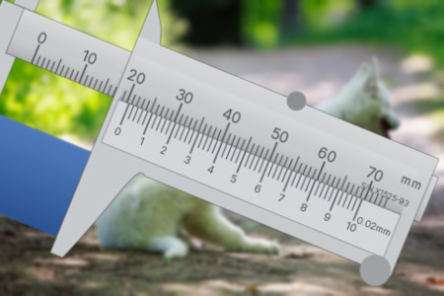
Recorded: 20.5
